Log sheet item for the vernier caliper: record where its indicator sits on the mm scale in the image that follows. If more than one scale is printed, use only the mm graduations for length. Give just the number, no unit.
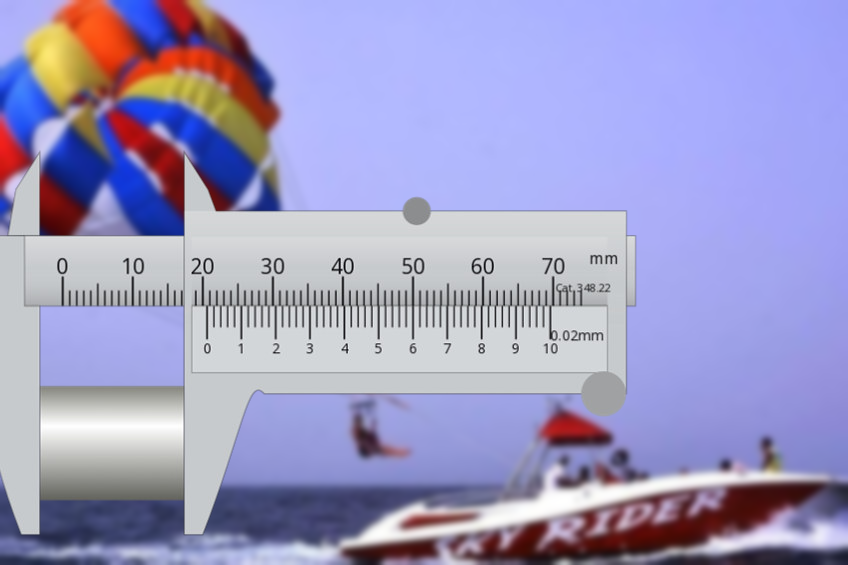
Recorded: 20.6
